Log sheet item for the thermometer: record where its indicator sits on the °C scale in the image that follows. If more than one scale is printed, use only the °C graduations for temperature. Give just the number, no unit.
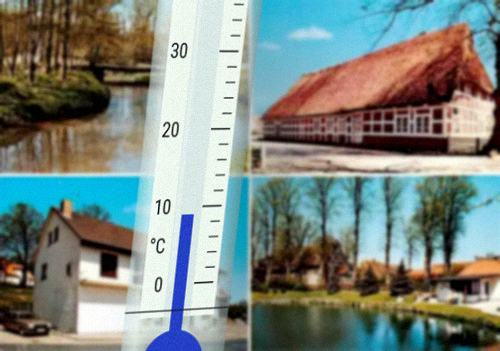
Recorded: 9
